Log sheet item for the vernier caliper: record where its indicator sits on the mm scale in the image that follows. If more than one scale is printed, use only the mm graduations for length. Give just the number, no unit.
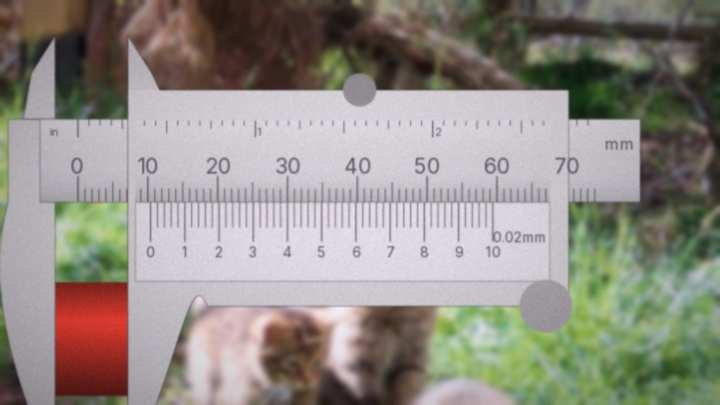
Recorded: 10.4
